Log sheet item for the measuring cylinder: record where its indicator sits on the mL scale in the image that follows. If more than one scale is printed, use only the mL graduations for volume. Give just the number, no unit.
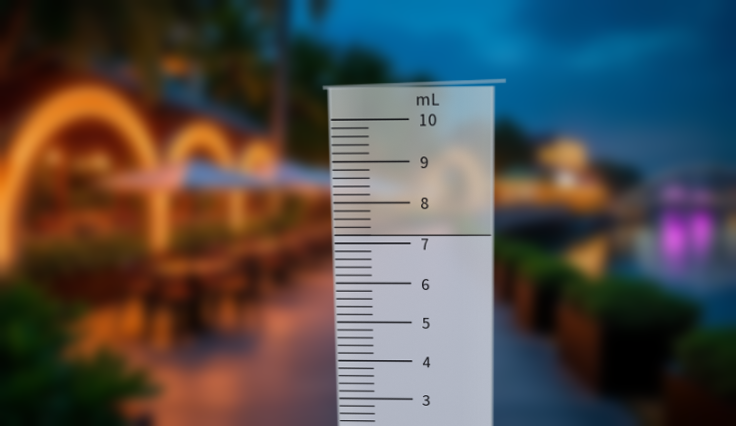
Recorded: 7.2
